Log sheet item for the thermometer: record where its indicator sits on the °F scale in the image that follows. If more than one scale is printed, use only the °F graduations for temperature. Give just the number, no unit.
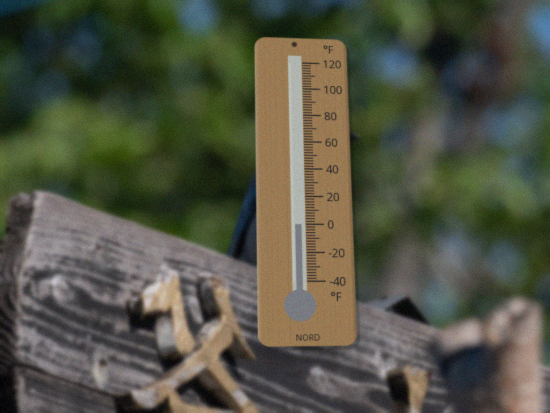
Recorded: 0
